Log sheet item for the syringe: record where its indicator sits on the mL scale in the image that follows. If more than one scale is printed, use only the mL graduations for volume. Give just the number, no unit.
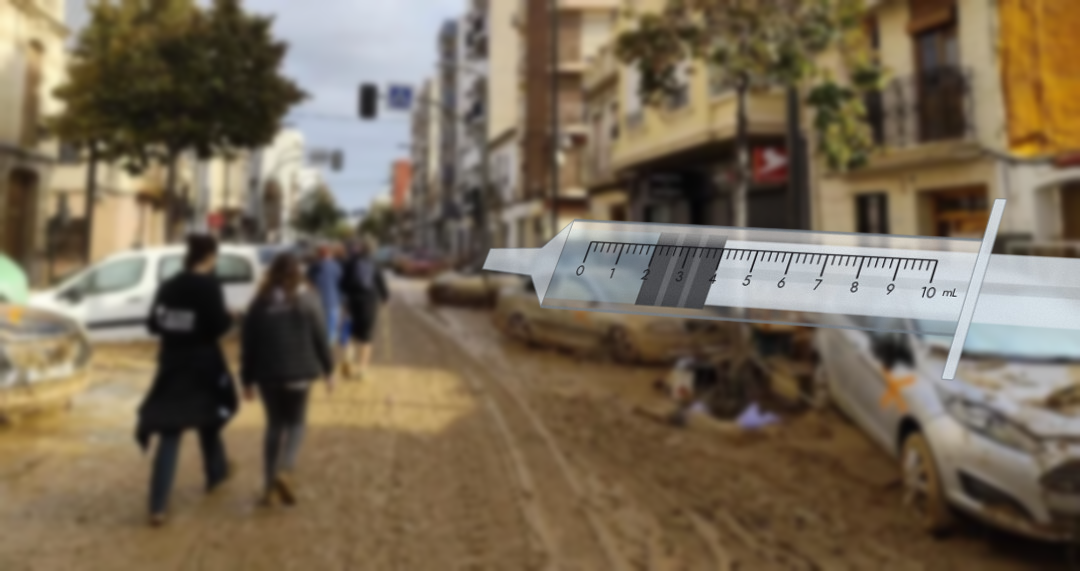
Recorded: 2
